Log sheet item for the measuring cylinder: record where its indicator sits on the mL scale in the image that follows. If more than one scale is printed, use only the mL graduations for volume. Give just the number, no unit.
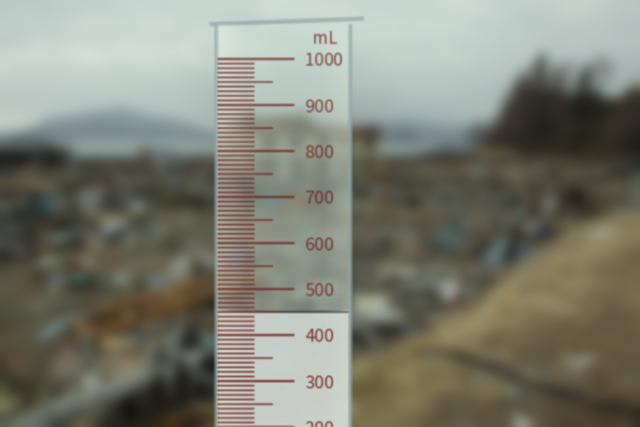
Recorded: 450
